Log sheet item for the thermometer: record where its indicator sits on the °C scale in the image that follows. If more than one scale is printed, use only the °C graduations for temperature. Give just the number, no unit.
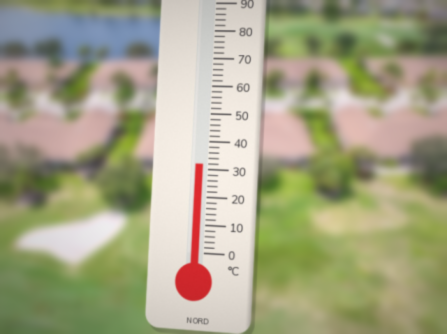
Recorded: 32
